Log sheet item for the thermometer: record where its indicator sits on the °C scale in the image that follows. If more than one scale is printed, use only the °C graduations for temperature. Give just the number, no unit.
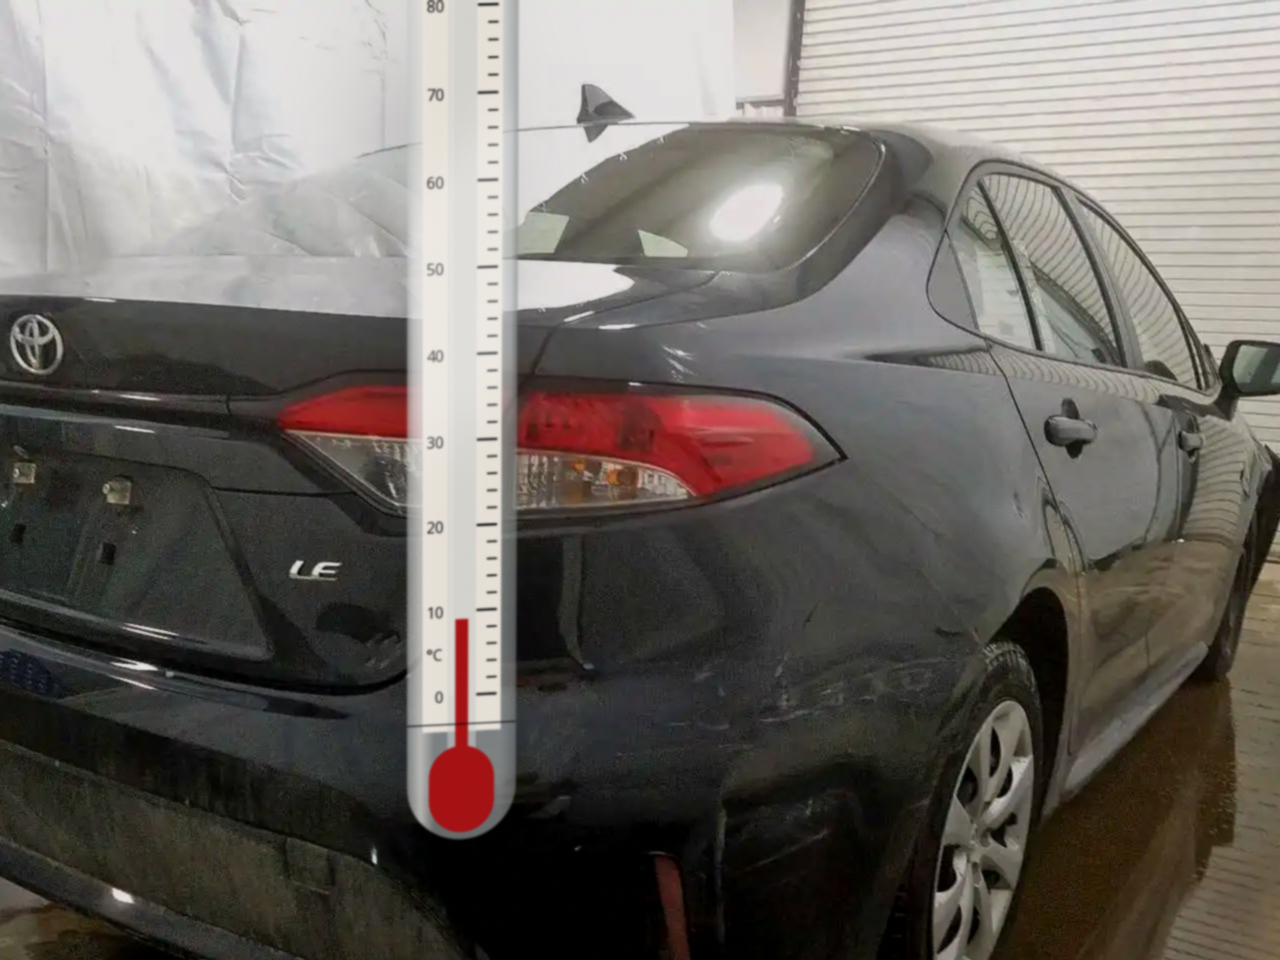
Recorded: 9
